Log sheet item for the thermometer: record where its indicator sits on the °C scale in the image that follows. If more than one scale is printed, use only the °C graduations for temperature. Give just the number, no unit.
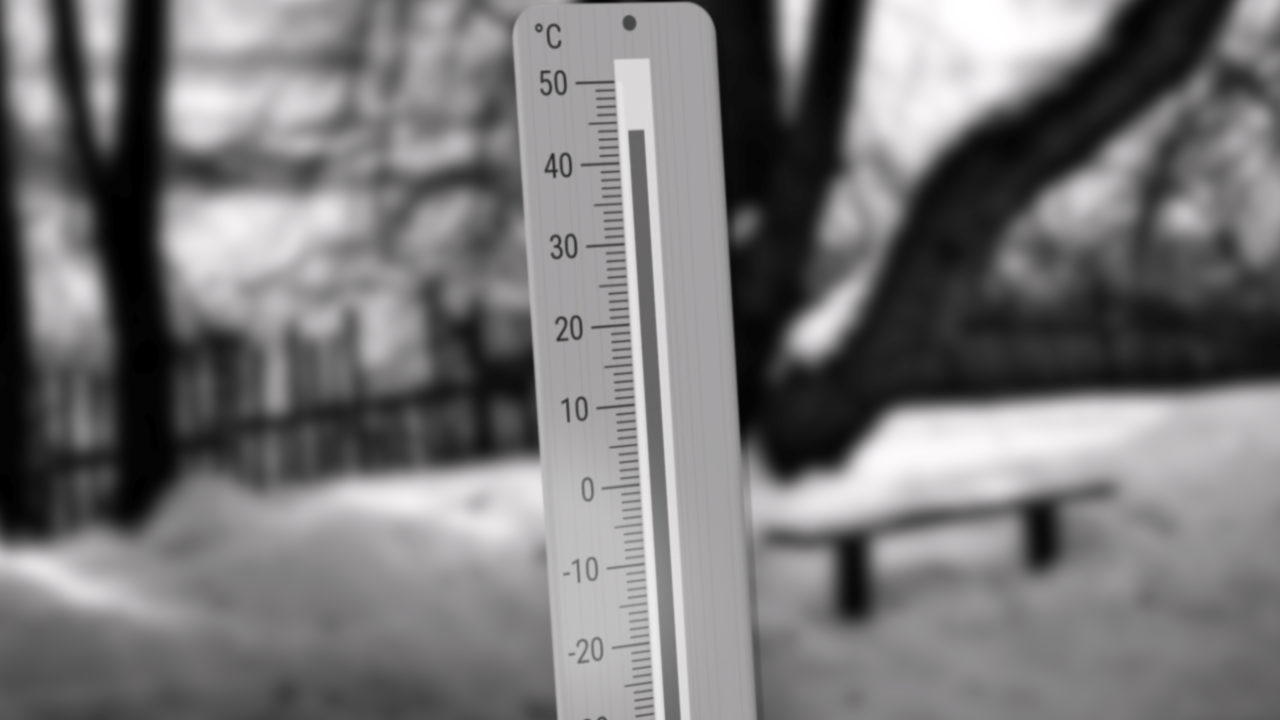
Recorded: 44
